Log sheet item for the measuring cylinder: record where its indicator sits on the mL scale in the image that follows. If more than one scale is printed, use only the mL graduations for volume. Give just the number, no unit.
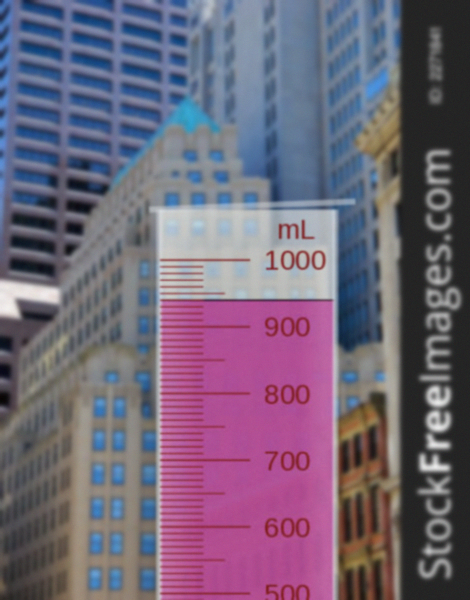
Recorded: 940
